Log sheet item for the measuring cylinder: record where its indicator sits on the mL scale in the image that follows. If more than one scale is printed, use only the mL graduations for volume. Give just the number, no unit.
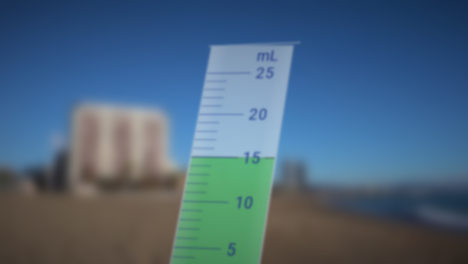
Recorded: 15
